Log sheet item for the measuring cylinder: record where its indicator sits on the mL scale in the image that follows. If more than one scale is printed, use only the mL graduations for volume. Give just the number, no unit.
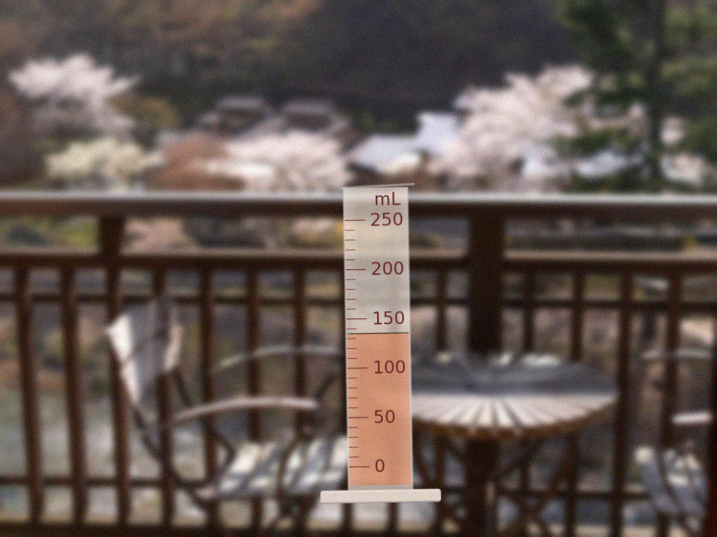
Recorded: 135
